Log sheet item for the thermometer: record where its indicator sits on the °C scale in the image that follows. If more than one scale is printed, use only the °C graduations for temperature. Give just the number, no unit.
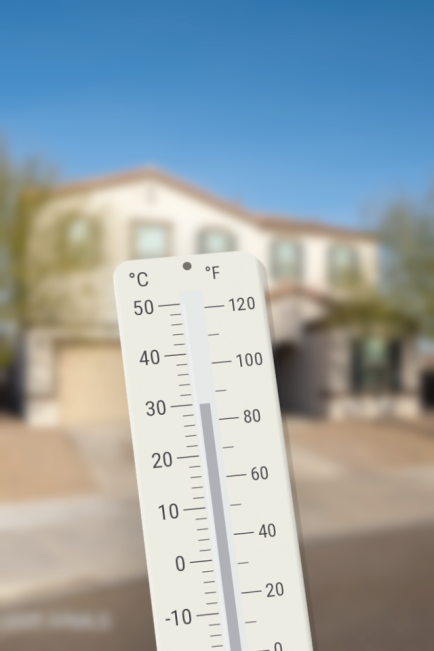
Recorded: 30
